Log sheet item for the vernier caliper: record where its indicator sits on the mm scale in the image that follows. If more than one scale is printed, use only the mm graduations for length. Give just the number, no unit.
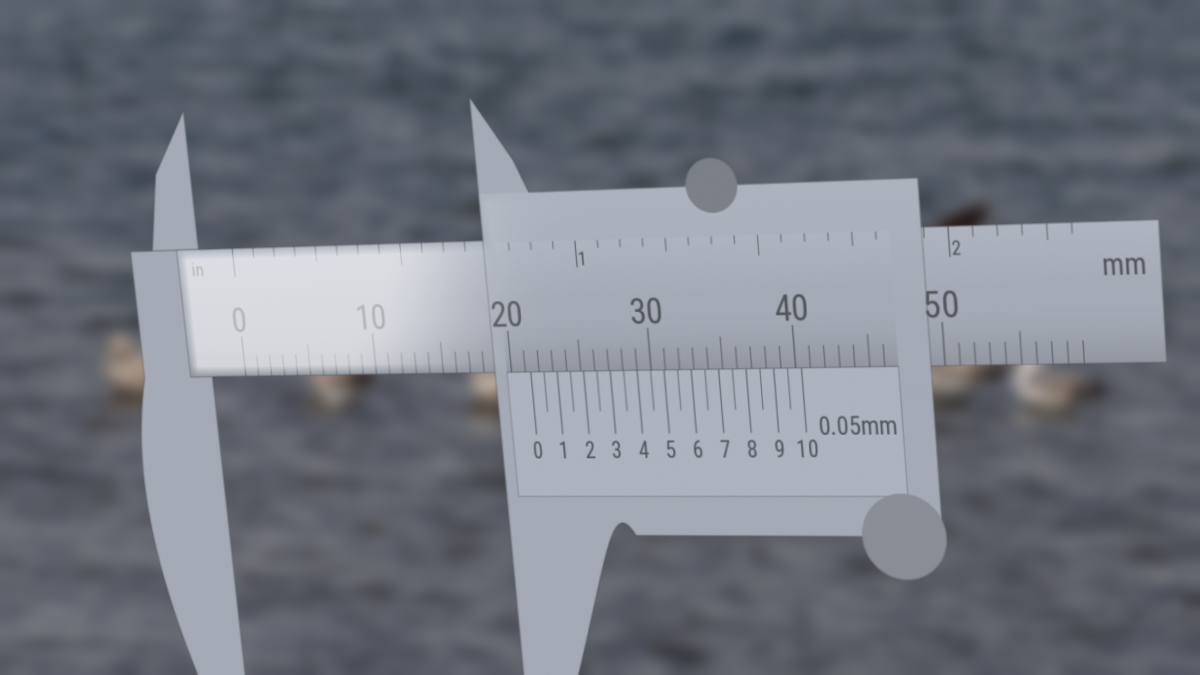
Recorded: 21.4
